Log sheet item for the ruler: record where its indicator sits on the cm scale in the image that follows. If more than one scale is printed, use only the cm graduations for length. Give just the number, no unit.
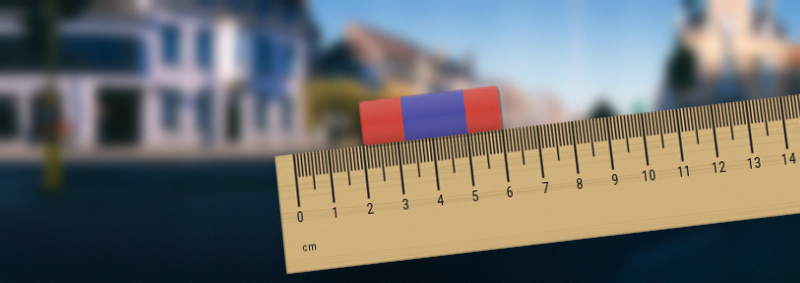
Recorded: 4
